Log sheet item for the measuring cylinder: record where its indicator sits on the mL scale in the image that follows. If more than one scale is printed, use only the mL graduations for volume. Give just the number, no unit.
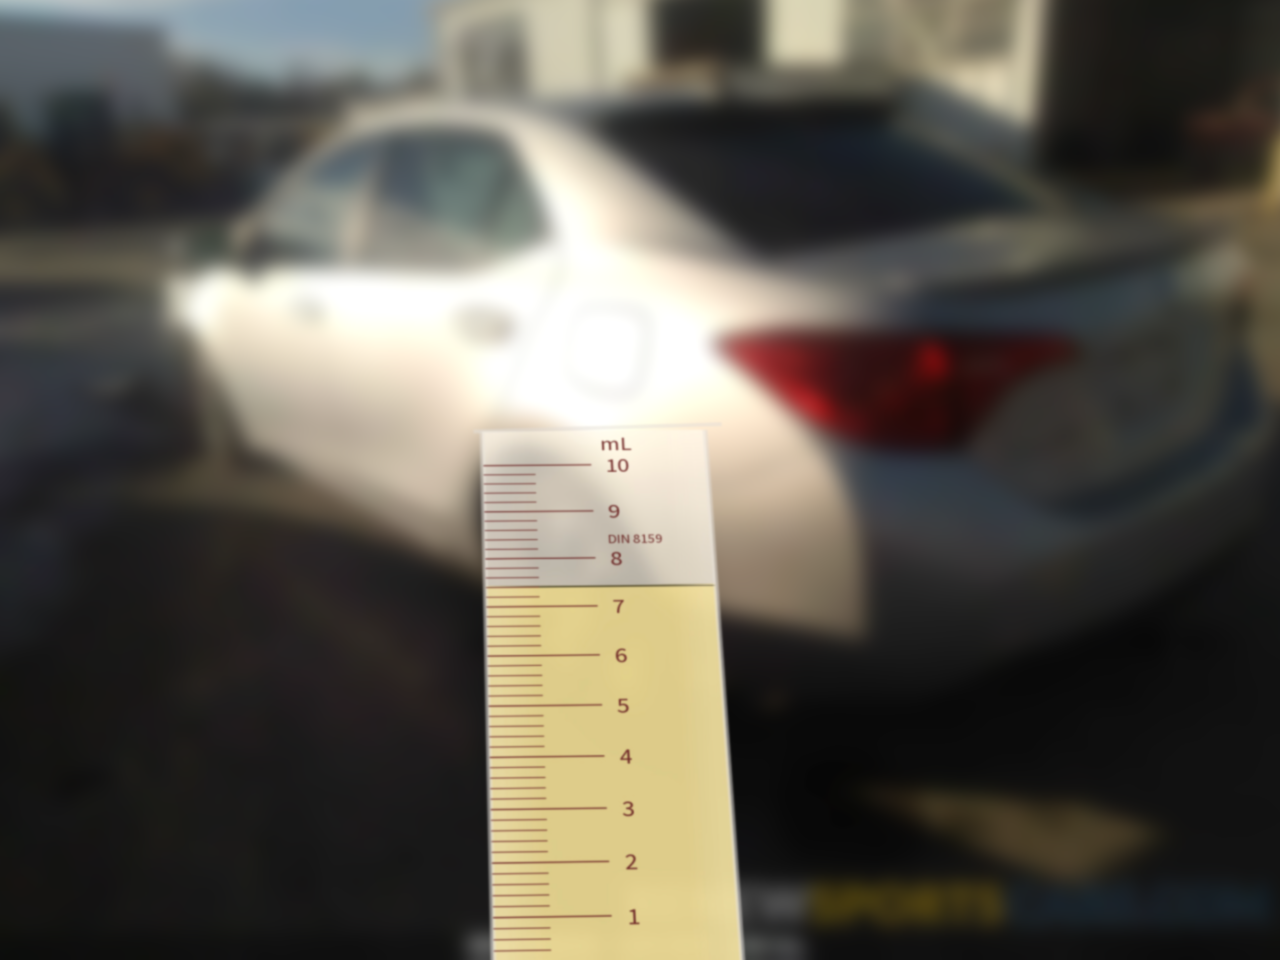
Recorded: 7.4
